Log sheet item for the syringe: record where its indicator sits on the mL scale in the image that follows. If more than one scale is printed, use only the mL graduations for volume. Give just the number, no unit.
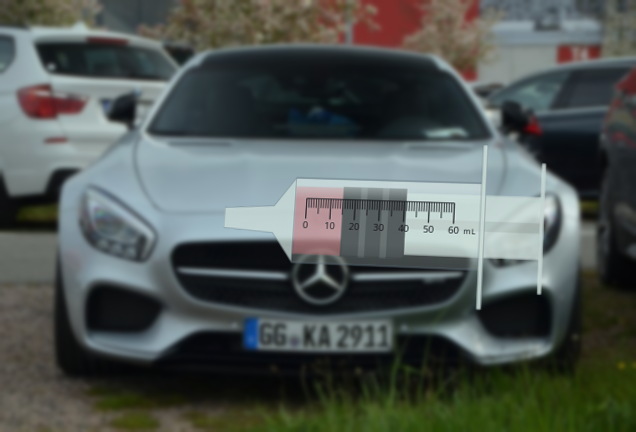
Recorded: 15
